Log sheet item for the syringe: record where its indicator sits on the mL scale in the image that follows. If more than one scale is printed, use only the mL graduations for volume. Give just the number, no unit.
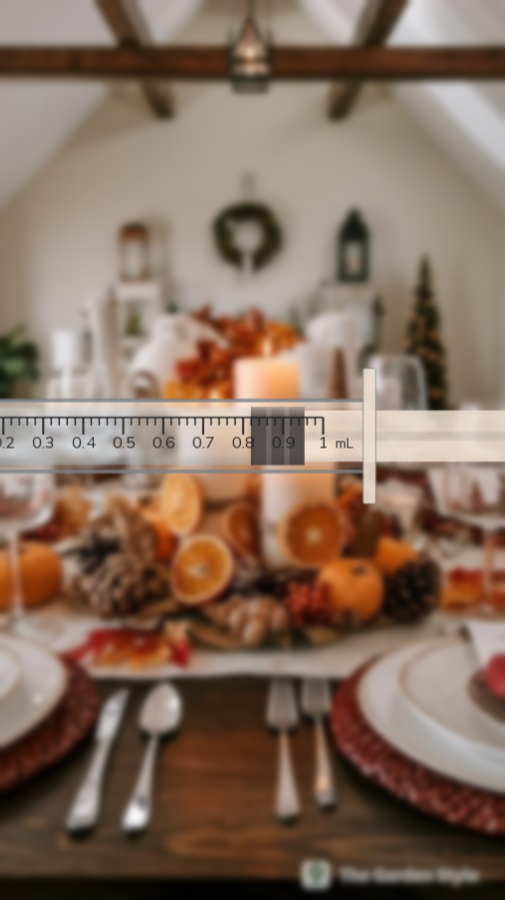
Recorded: 0.82
